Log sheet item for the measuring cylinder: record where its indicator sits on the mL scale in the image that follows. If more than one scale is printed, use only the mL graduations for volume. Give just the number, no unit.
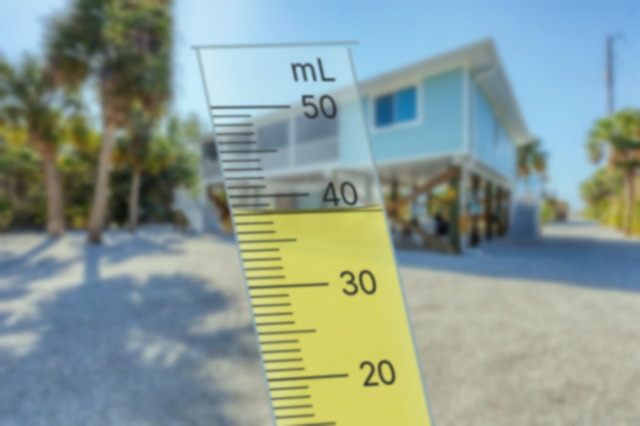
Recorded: 38
